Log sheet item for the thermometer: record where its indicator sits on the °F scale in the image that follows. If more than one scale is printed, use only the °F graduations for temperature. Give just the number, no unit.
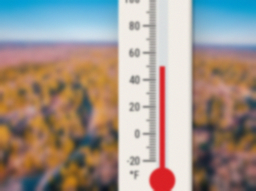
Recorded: 50
